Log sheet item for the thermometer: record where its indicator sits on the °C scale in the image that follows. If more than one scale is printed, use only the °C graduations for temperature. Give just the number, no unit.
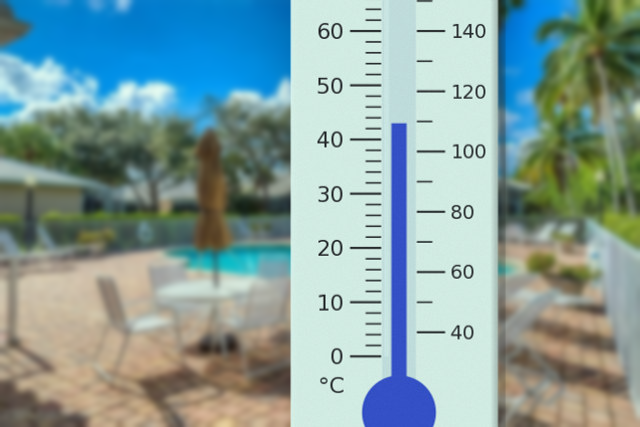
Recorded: 43
